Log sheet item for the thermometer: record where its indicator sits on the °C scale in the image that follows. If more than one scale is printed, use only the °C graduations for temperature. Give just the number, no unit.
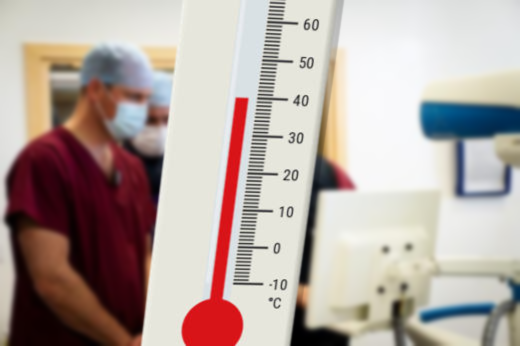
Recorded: 40
